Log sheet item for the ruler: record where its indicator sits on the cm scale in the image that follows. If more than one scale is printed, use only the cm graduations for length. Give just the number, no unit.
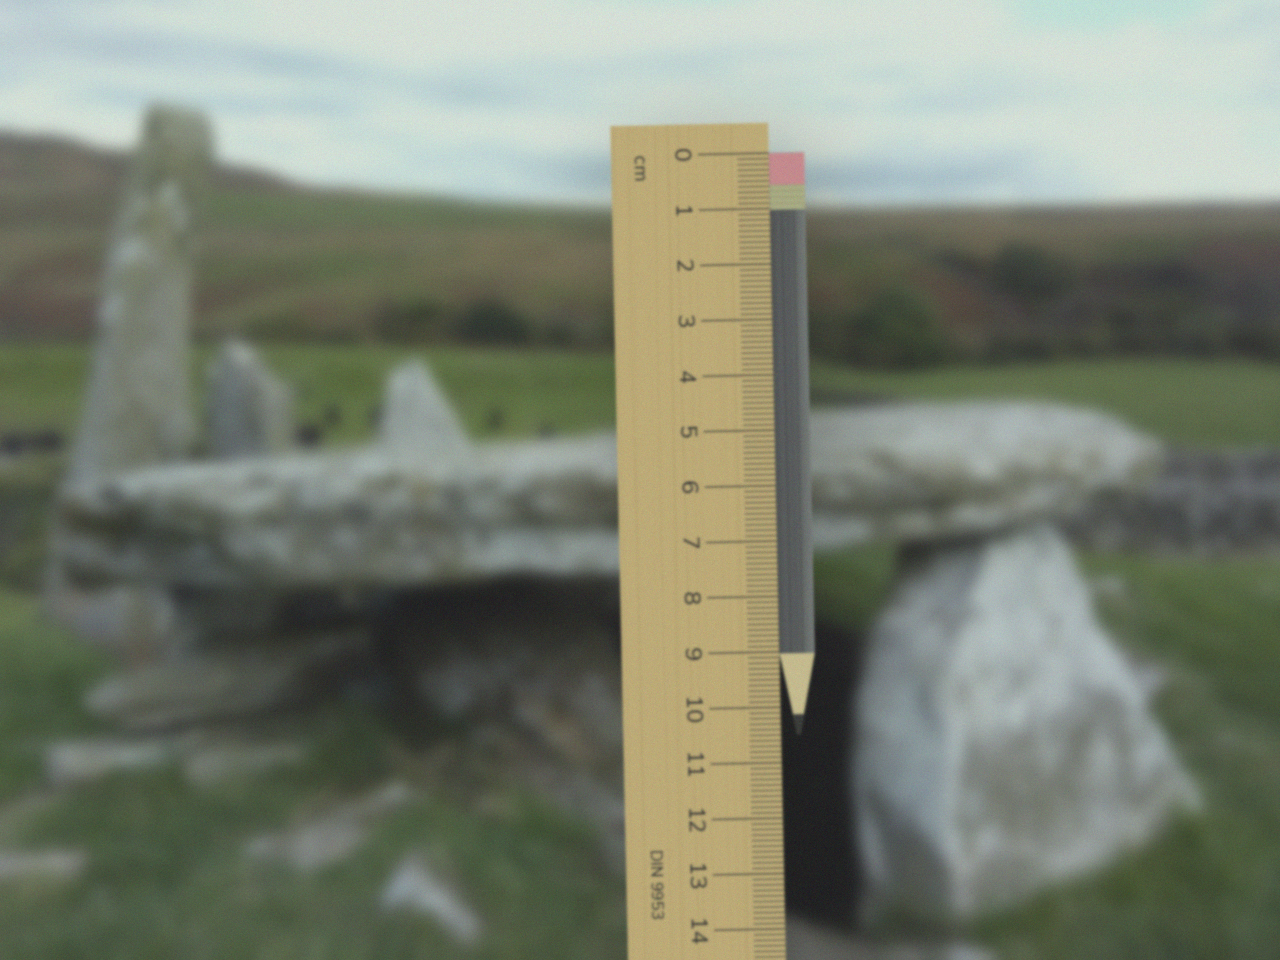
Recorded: 10.5
